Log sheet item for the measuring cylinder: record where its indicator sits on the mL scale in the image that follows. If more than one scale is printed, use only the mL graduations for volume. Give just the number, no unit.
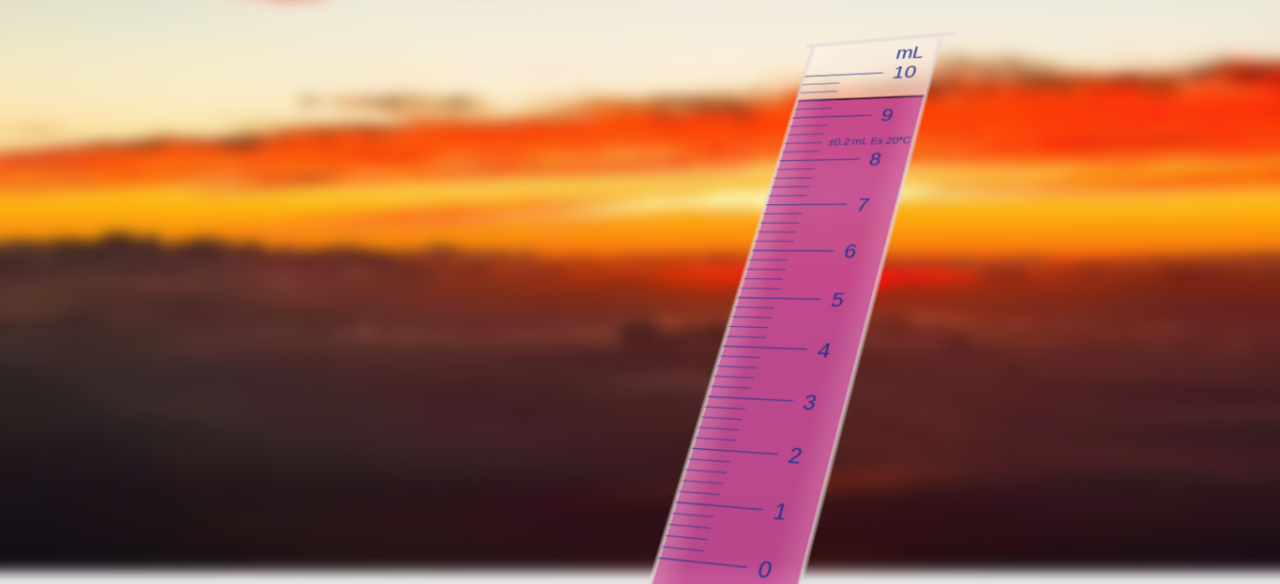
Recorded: 9.4
